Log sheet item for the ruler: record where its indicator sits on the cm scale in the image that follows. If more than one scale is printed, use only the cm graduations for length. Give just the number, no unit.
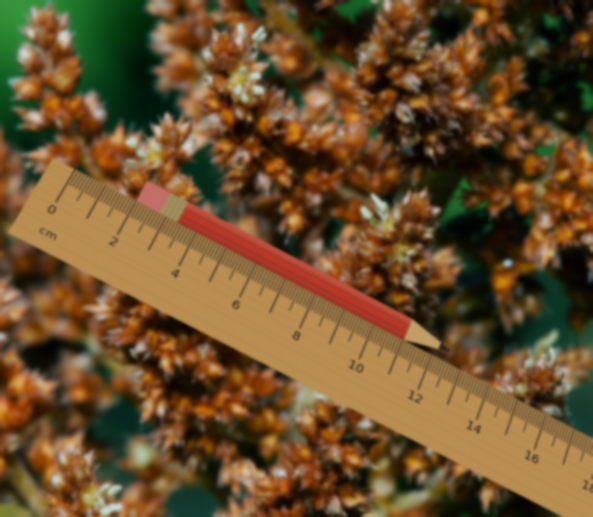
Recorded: 10.5
